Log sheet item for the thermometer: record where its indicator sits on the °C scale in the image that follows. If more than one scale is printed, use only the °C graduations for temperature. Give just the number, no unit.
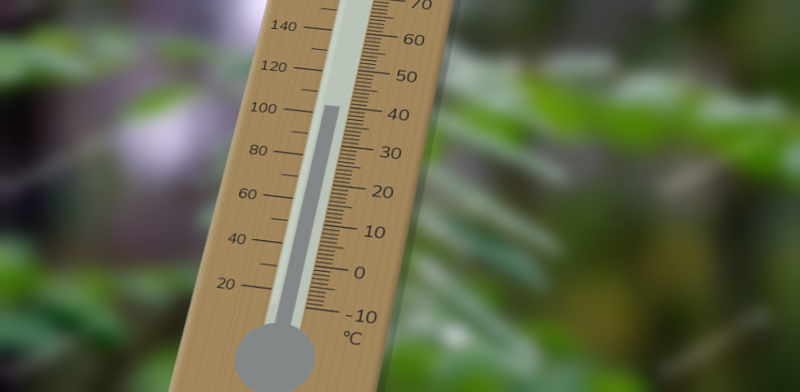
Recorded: 40
